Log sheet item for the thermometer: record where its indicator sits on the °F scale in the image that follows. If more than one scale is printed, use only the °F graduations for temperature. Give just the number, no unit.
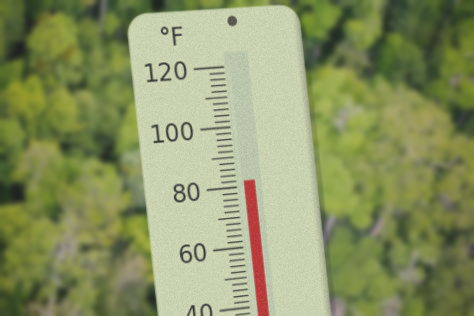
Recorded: 82
